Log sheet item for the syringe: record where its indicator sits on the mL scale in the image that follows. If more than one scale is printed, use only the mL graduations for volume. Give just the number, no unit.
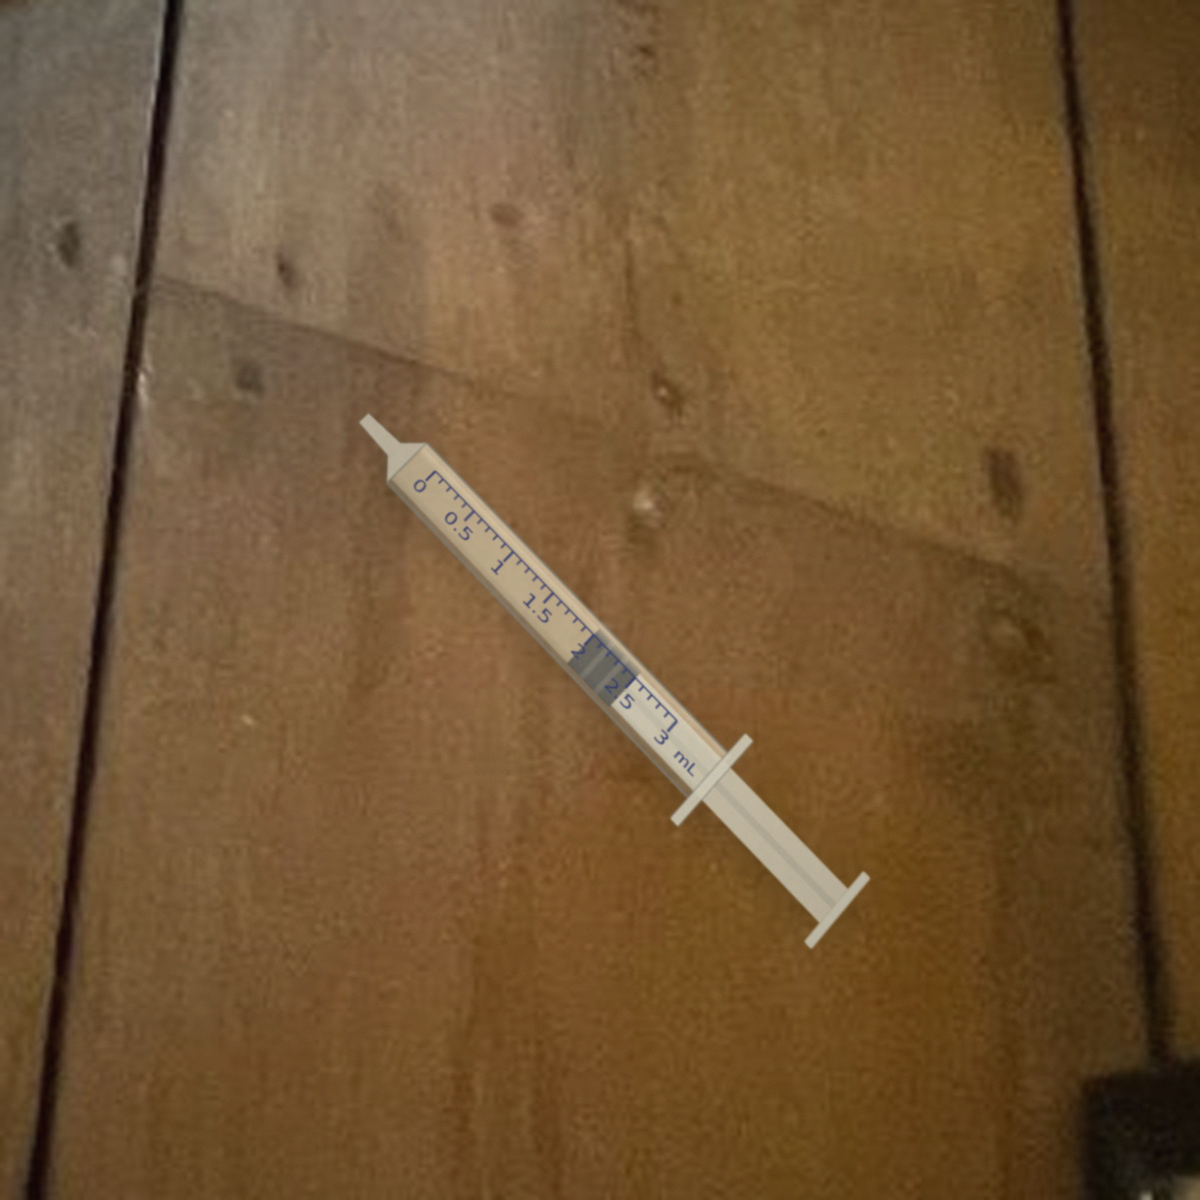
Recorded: 2
